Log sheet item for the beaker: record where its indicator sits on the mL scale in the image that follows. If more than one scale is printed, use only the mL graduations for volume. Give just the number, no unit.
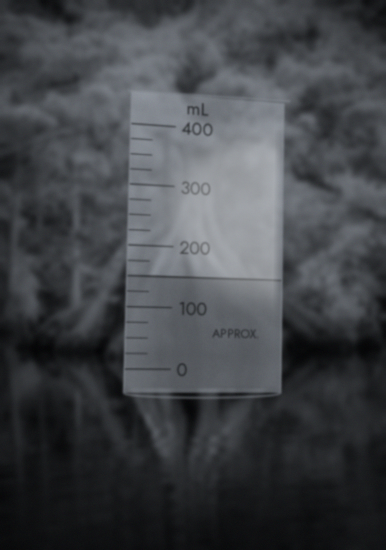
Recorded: 150
